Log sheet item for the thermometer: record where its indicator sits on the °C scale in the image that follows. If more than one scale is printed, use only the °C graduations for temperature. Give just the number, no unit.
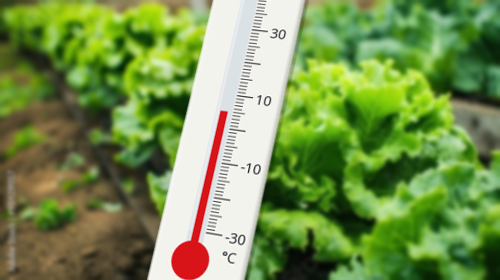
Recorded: 5
